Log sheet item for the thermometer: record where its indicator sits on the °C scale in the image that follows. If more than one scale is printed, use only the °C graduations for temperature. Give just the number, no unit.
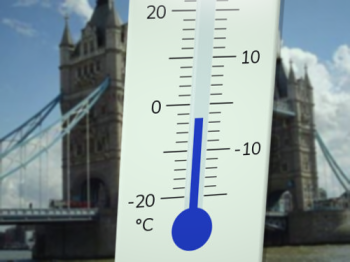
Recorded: -3
